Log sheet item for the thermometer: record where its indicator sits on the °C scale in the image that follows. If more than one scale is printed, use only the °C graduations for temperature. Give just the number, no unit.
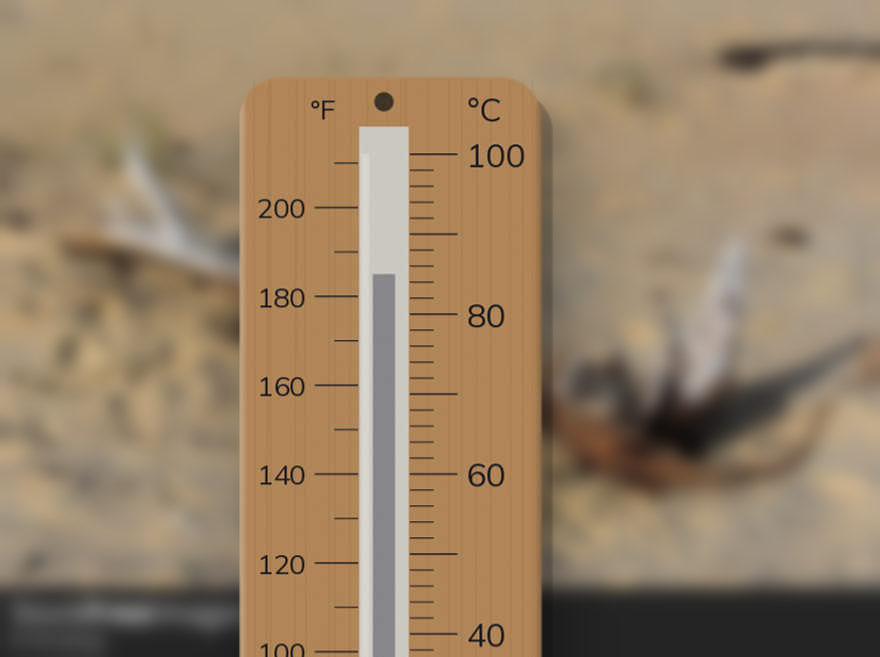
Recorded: 85
